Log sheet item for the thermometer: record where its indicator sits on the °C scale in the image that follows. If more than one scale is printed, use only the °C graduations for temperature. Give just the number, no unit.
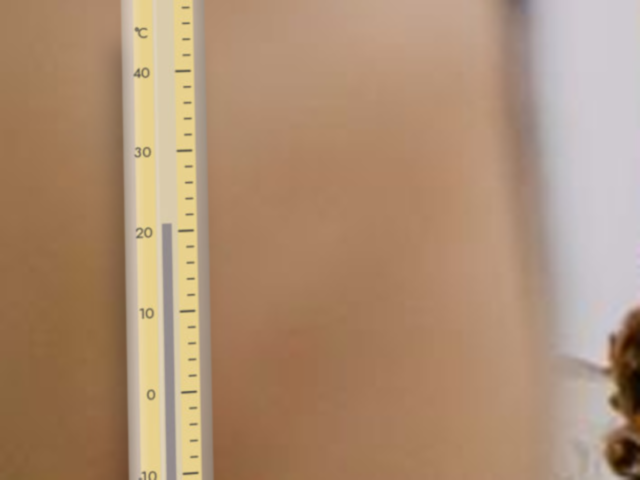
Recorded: 21
